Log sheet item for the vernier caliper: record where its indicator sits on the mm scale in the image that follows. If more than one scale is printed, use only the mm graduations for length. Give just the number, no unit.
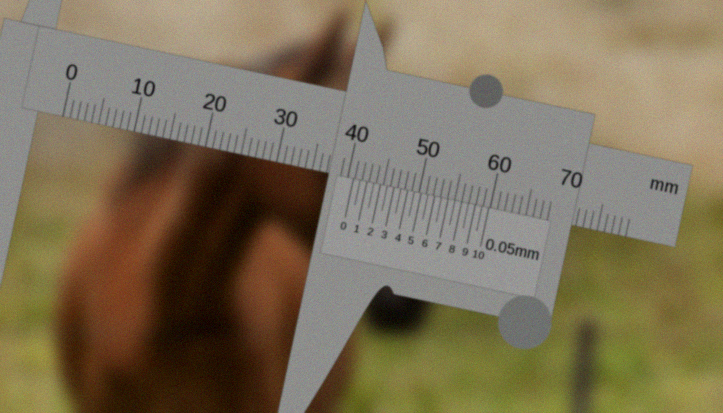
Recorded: 40.8
